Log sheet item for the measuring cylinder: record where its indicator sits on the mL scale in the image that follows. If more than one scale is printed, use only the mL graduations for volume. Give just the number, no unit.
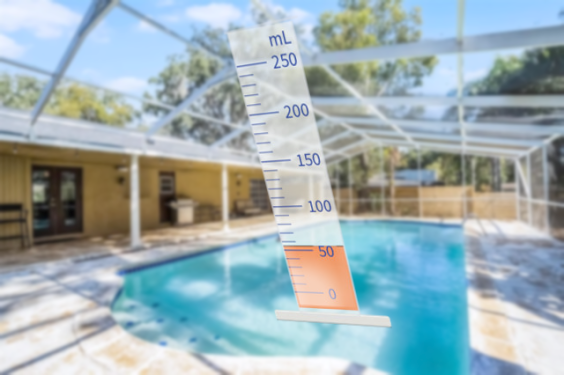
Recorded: 55
